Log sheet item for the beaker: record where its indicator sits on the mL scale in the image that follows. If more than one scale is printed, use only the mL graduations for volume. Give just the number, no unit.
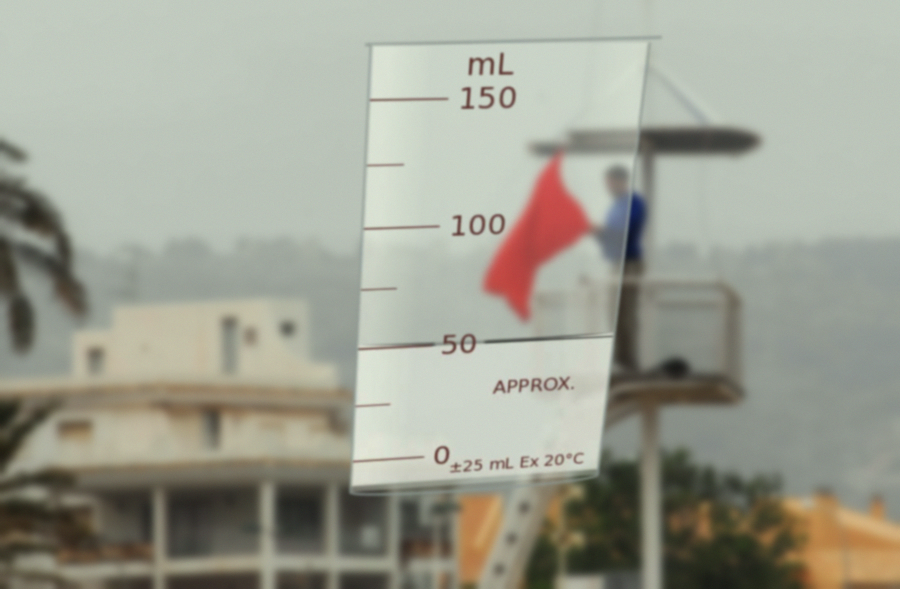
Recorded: 50
